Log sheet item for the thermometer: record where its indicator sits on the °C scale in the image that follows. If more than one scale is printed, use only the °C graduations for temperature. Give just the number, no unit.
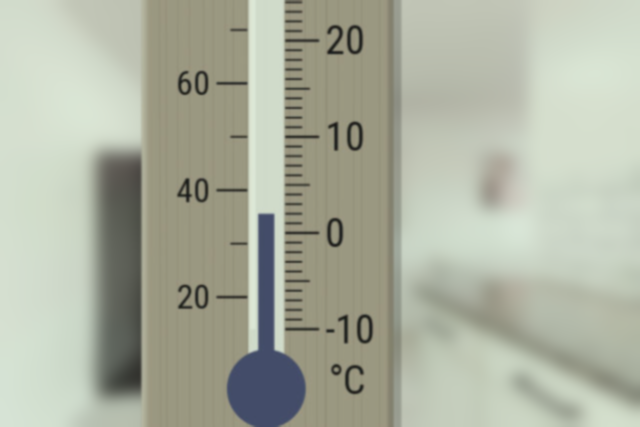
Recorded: 2
